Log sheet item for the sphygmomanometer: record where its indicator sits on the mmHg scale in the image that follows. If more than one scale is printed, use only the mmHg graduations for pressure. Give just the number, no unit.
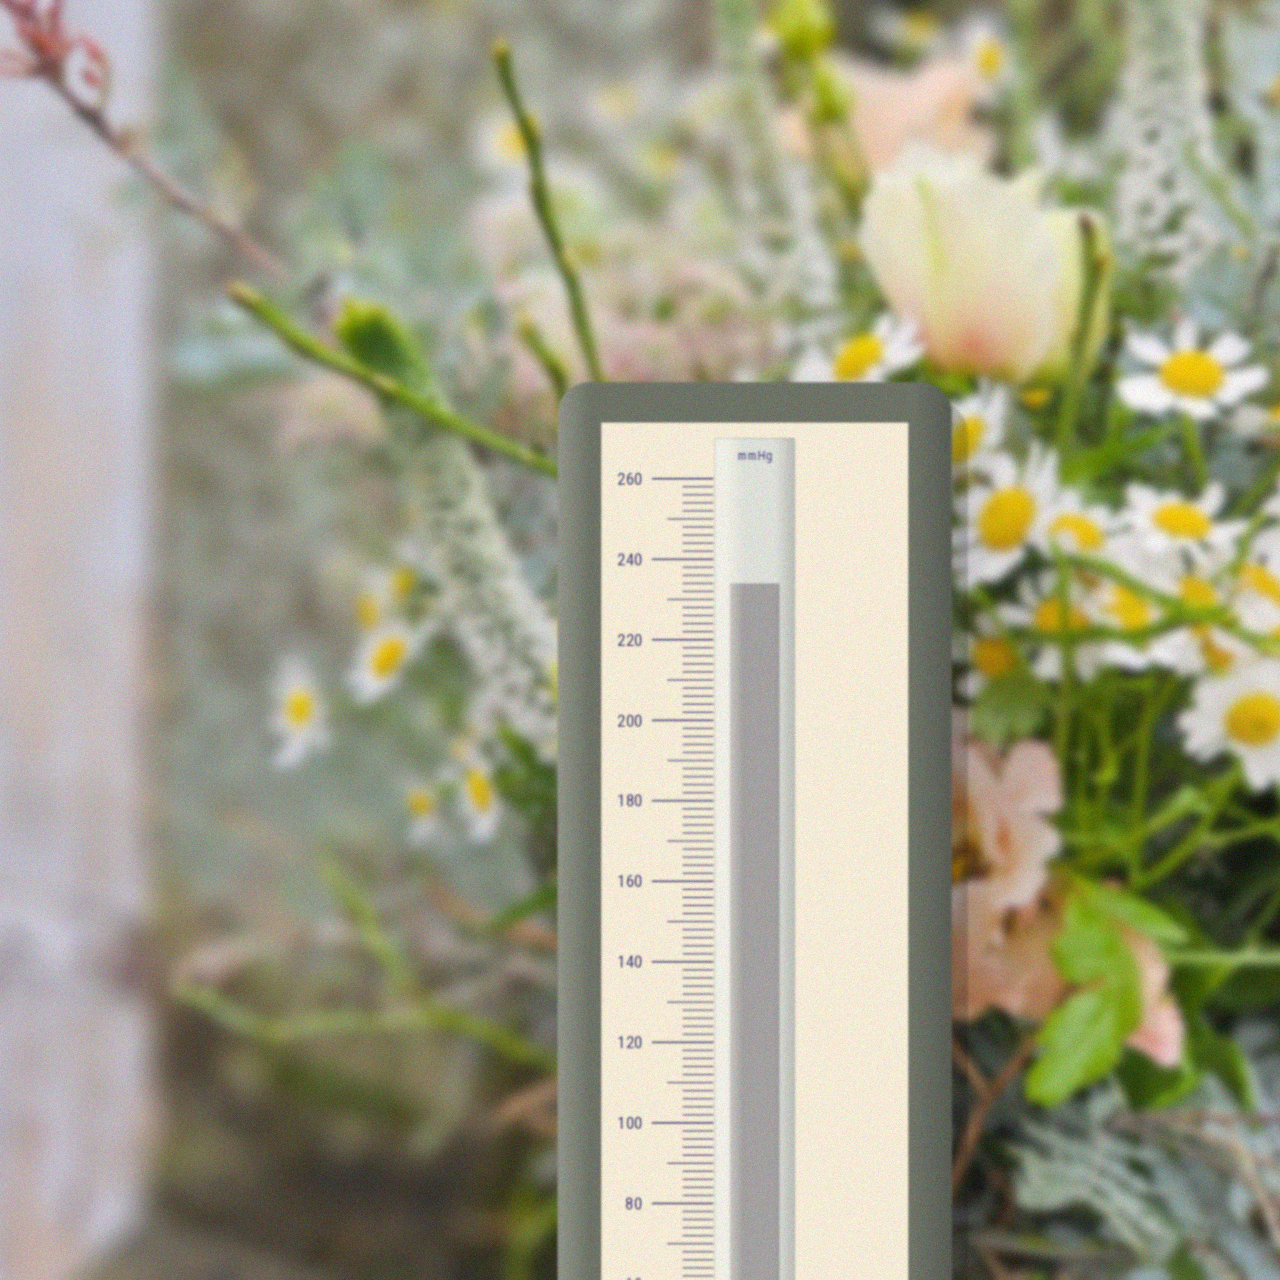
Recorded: 234
